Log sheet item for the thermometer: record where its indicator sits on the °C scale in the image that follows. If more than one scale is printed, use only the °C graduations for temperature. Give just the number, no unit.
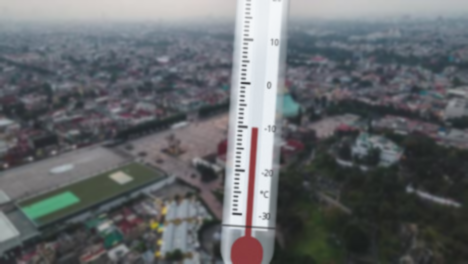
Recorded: -10
